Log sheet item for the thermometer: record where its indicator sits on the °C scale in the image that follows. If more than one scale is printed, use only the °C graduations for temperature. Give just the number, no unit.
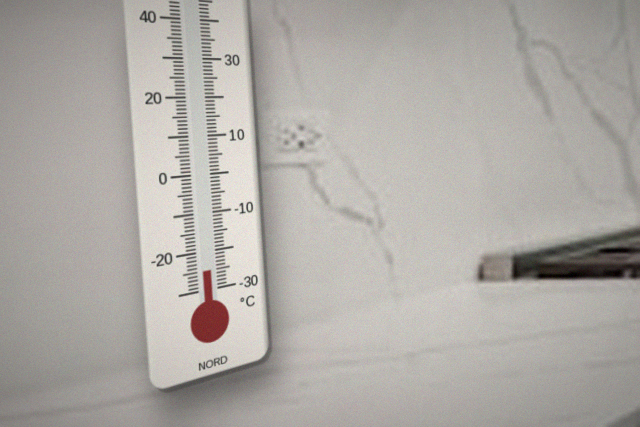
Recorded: -25
